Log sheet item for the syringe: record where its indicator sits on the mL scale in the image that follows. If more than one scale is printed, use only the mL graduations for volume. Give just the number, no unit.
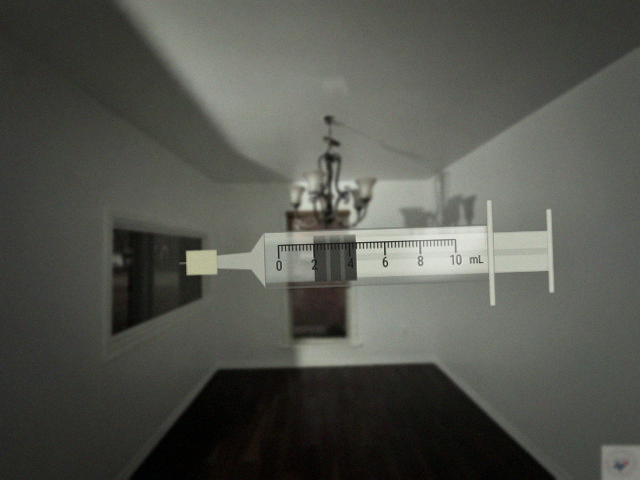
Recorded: 2
